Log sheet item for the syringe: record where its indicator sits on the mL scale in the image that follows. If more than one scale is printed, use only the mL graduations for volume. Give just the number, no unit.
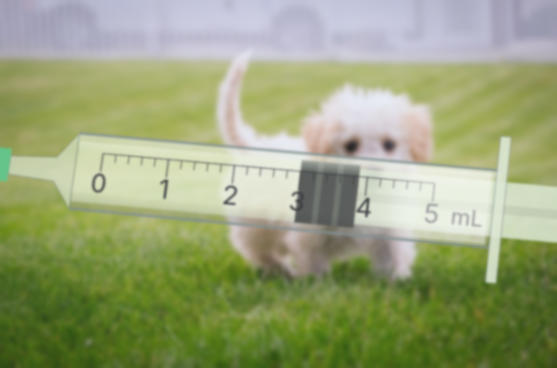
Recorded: 3
